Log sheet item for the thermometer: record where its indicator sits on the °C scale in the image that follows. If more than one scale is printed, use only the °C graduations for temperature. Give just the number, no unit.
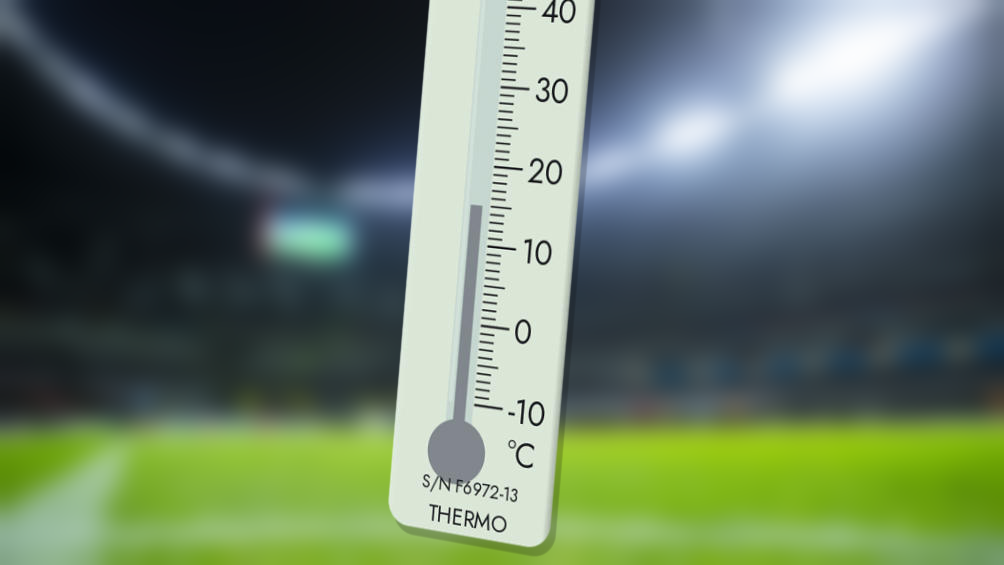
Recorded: 15
